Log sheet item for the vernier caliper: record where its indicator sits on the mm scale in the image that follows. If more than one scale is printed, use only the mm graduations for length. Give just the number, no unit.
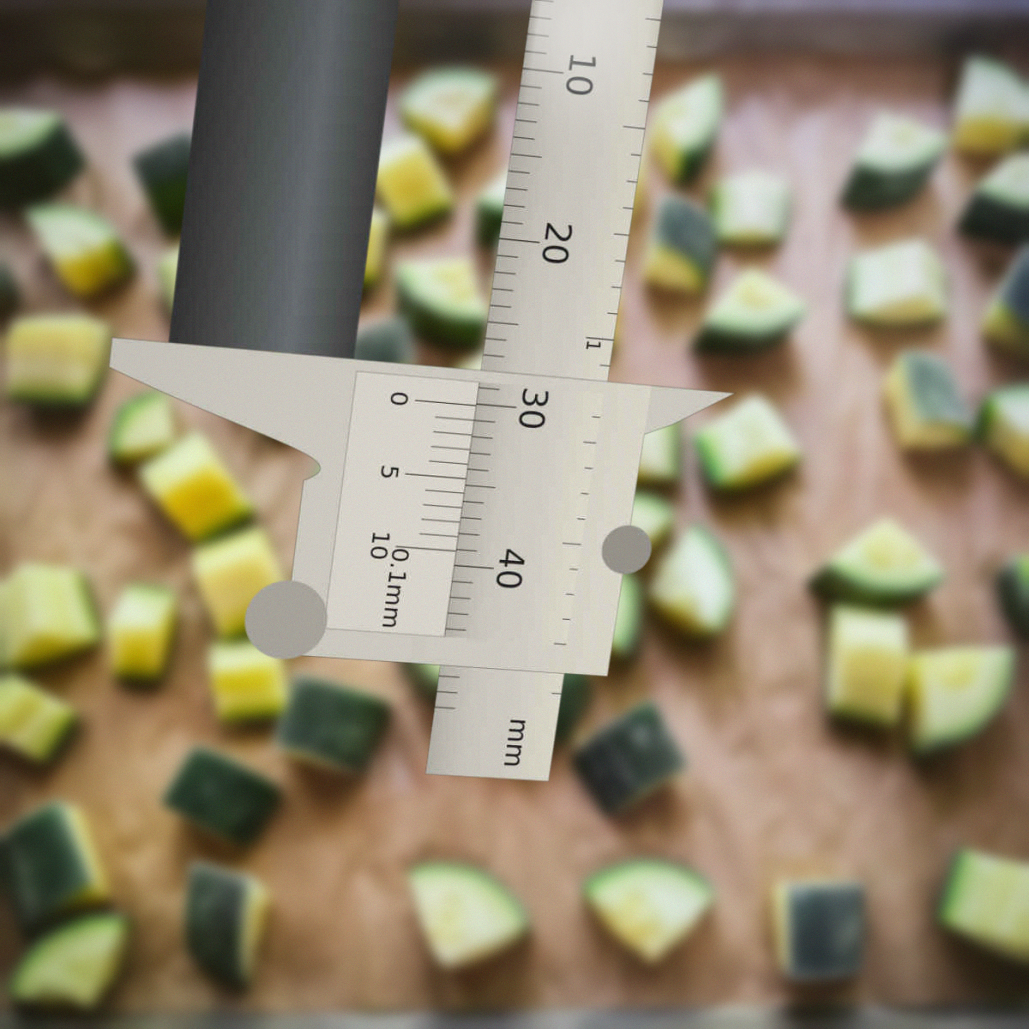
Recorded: 30.1
